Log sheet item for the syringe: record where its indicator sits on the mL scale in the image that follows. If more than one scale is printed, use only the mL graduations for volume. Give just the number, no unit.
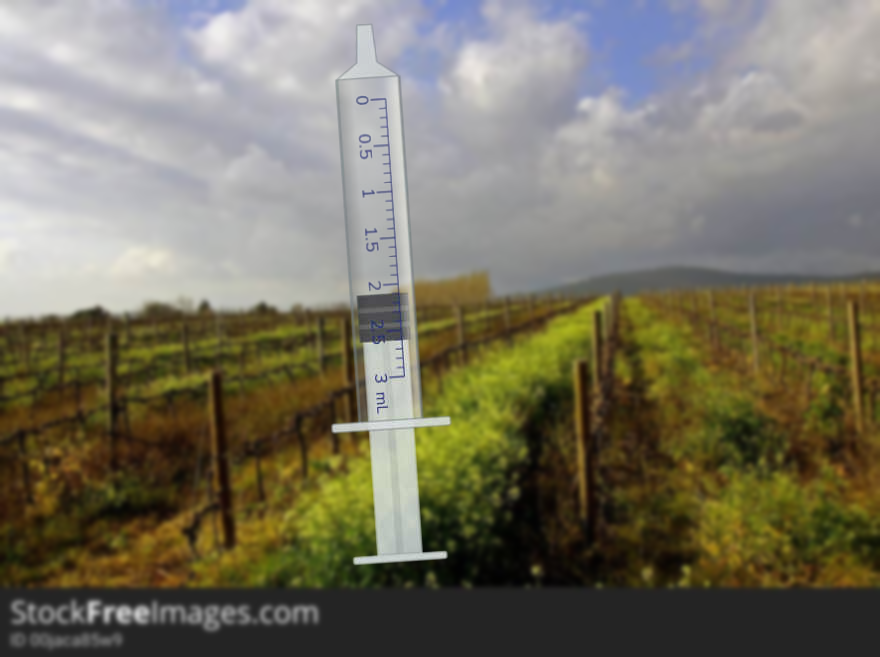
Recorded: 2.1
